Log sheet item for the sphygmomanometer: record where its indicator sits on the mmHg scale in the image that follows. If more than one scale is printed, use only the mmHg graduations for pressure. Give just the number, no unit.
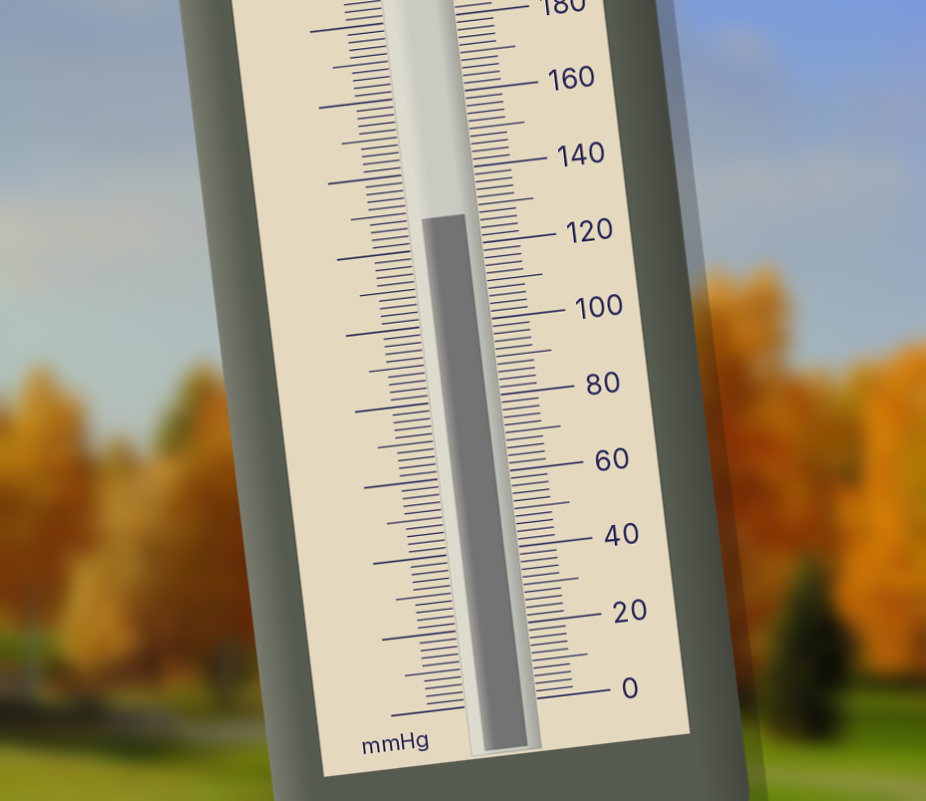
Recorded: 128
